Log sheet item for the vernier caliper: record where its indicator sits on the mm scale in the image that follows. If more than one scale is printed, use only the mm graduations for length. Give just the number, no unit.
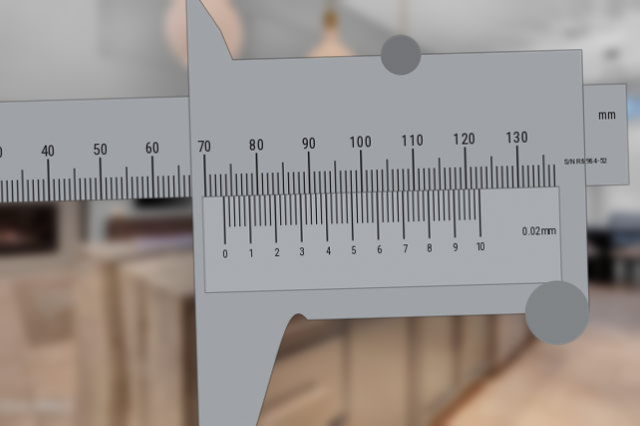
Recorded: 73.5
